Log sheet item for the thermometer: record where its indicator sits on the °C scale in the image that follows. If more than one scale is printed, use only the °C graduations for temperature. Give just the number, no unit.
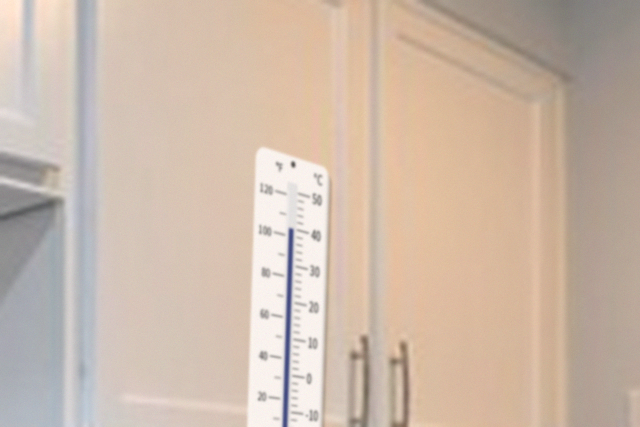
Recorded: 40
